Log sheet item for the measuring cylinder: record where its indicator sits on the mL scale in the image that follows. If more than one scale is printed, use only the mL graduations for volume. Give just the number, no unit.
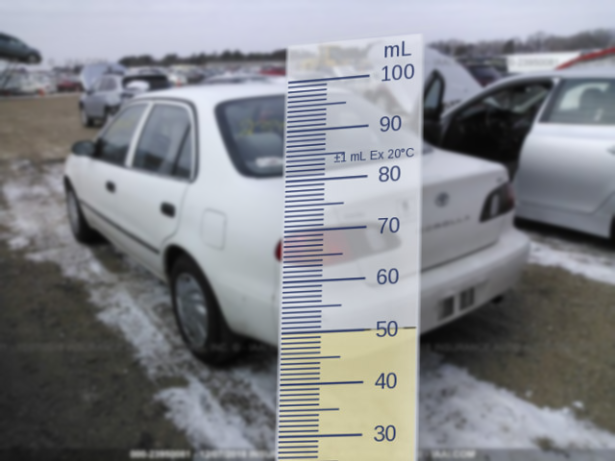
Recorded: 50
